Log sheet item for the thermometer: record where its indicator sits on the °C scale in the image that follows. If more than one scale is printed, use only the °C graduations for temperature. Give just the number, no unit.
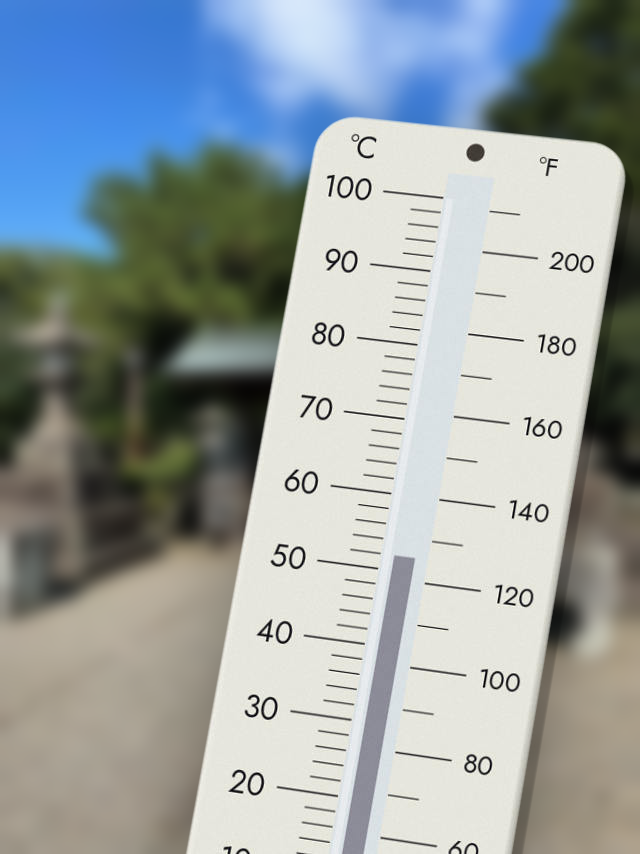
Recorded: 52
